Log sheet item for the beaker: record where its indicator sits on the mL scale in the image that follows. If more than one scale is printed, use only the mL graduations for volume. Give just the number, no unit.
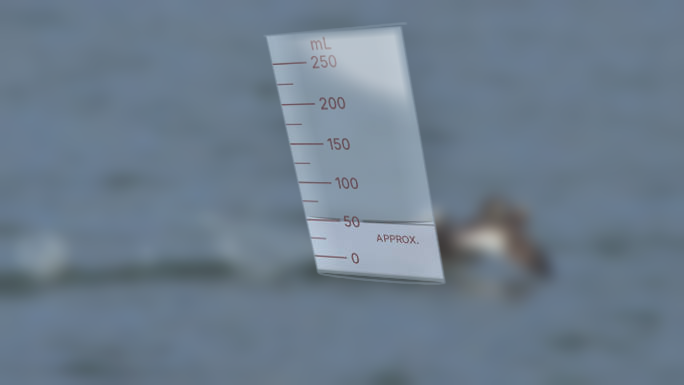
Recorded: 50
